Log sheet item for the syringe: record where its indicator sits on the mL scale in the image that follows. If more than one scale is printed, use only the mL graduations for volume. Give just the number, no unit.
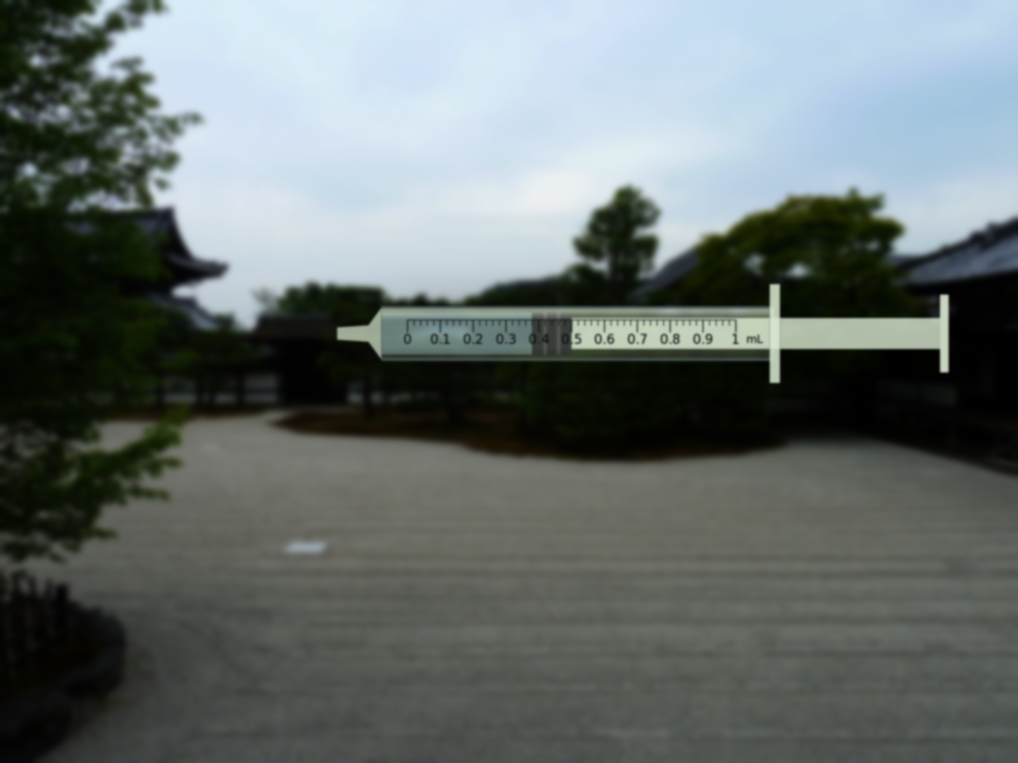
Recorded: 0.38
